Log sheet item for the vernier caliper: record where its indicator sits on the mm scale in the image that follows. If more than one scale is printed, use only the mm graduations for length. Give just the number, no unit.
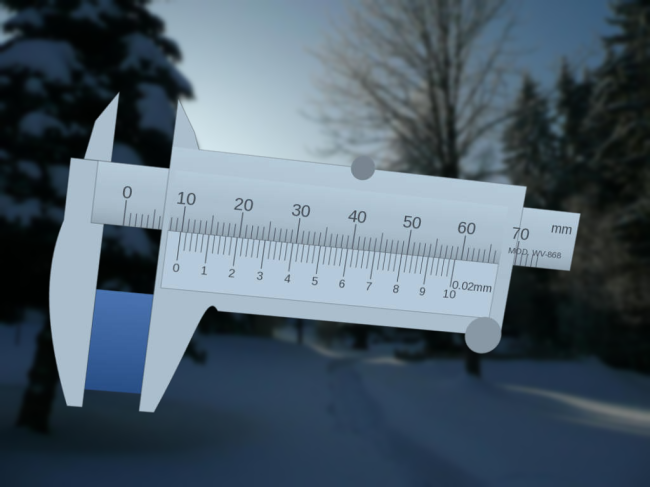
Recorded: 9.8
